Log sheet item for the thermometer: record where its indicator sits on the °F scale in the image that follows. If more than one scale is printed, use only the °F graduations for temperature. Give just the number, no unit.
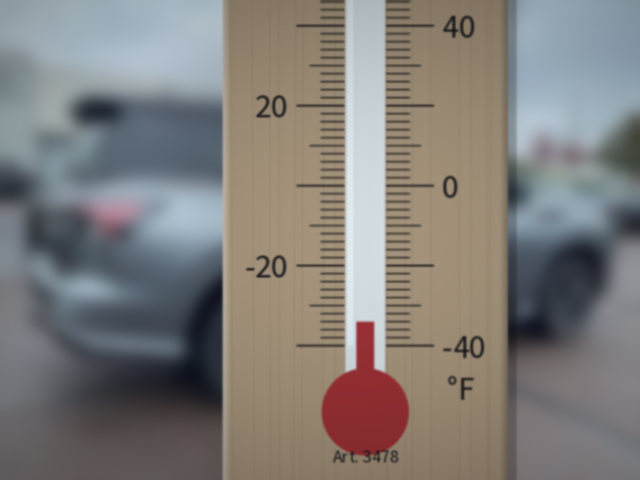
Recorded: -34
